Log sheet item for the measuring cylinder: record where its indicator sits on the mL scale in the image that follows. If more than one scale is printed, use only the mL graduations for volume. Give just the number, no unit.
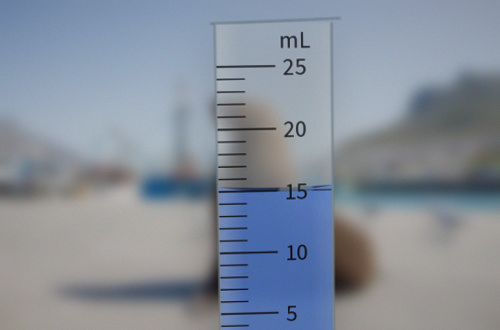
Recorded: 15
